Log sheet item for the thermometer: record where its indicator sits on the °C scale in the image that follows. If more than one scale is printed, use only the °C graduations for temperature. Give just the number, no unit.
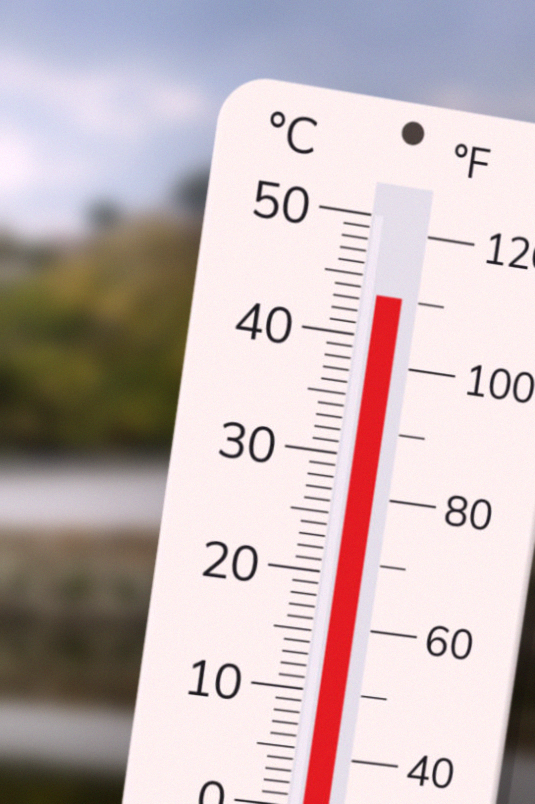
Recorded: 43.5
